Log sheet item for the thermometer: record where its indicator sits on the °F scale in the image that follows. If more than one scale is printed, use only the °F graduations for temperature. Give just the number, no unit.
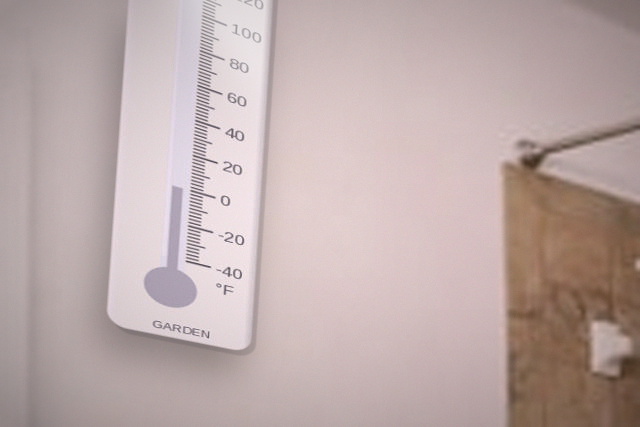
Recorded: 0
